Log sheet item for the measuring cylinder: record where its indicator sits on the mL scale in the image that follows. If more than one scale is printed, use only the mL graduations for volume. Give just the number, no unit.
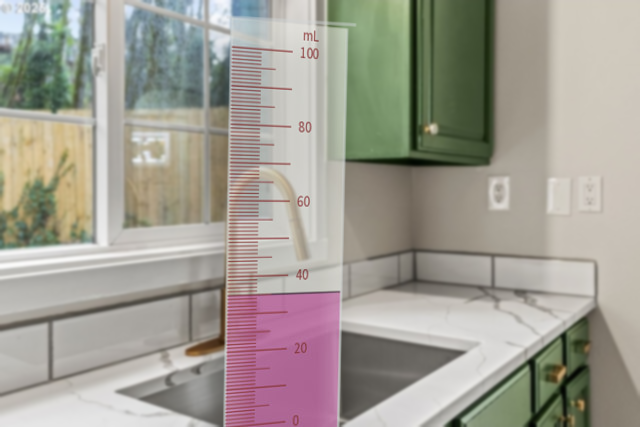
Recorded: 35
